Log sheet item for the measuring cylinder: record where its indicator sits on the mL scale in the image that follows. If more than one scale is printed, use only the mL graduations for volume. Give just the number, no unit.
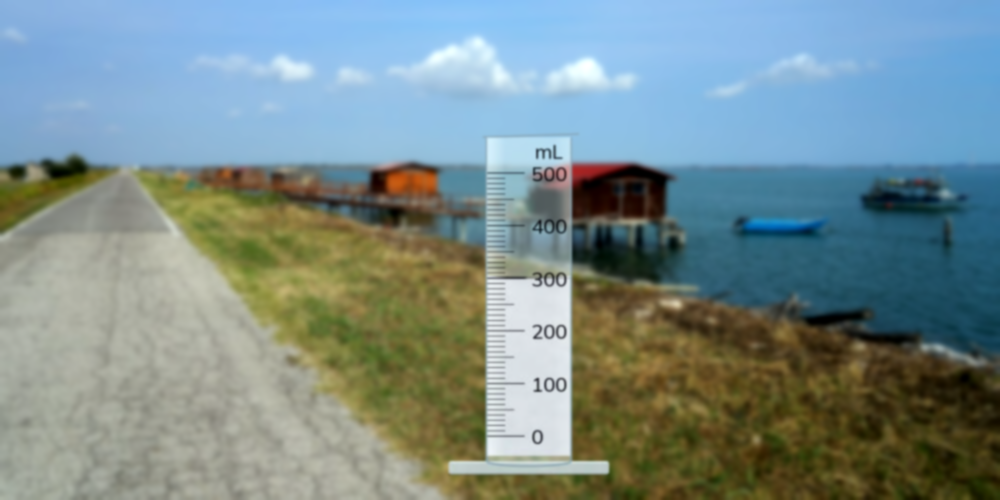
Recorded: 300
